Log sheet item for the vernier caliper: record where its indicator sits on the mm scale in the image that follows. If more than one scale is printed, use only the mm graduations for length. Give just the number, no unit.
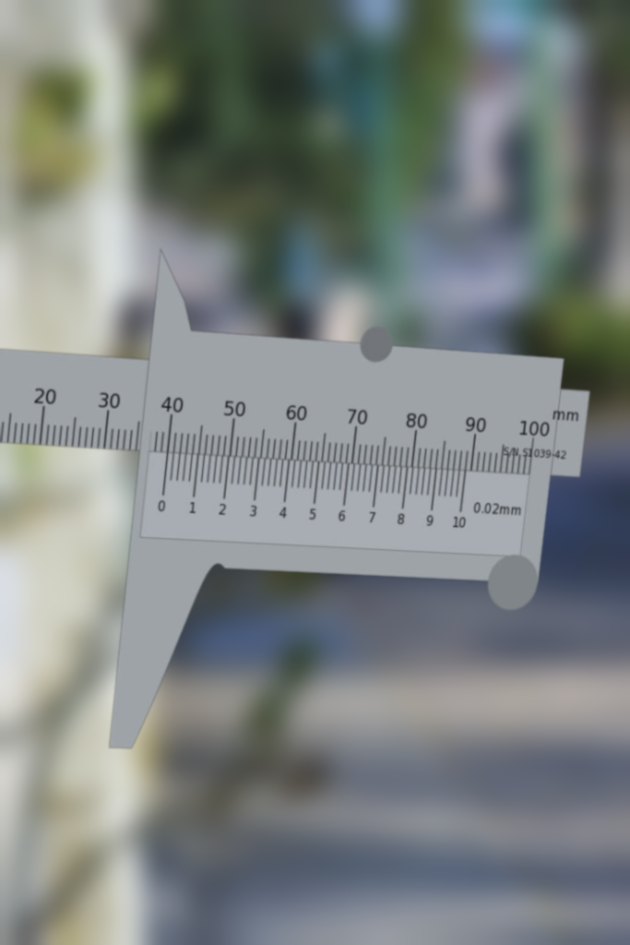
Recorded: 40.0
